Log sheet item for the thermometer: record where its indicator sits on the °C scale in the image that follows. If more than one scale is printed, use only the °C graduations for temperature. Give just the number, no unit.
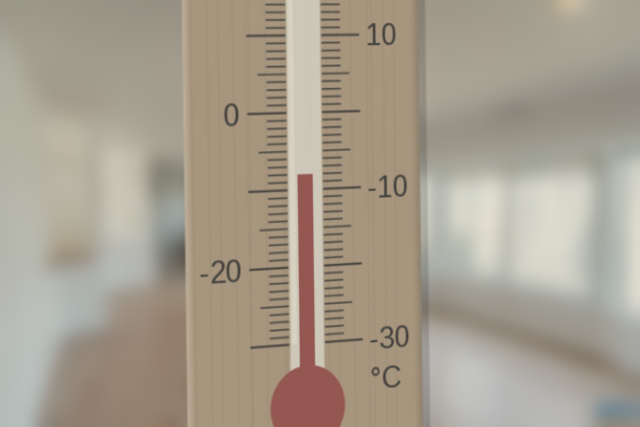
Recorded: -8
